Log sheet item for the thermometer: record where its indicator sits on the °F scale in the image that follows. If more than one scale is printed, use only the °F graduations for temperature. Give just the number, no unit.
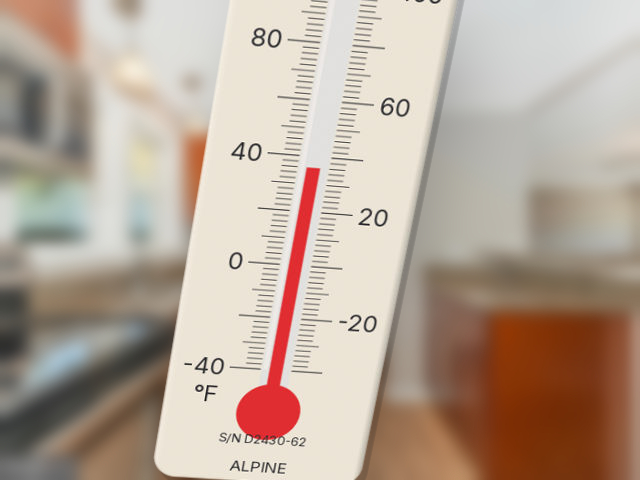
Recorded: 36
